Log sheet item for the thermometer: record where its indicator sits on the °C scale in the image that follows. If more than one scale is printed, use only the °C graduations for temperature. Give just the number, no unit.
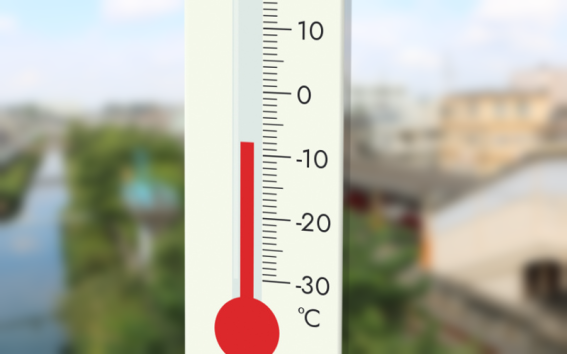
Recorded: -8
